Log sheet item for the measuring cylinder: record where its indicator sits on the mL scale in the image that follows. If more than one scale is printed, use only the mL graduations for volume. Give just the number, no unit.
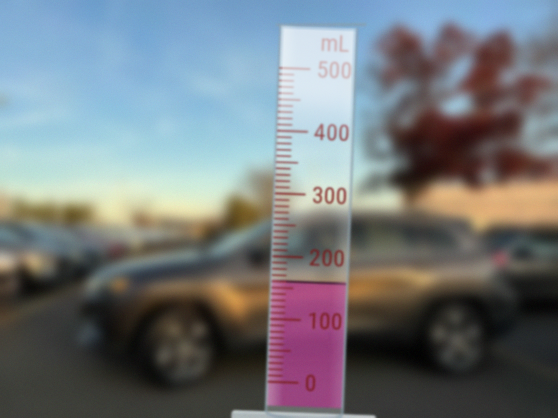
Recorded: 160
